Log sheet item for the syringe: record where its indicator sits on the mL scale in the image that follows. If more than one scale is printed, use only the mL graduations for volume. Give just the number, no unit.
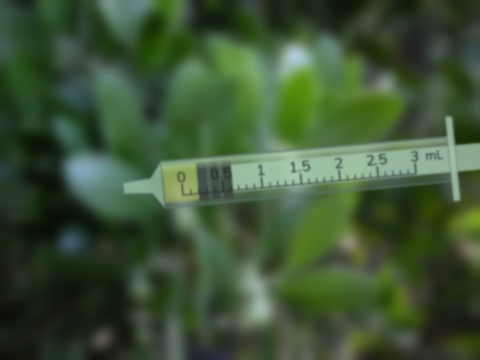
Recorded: 0.2
